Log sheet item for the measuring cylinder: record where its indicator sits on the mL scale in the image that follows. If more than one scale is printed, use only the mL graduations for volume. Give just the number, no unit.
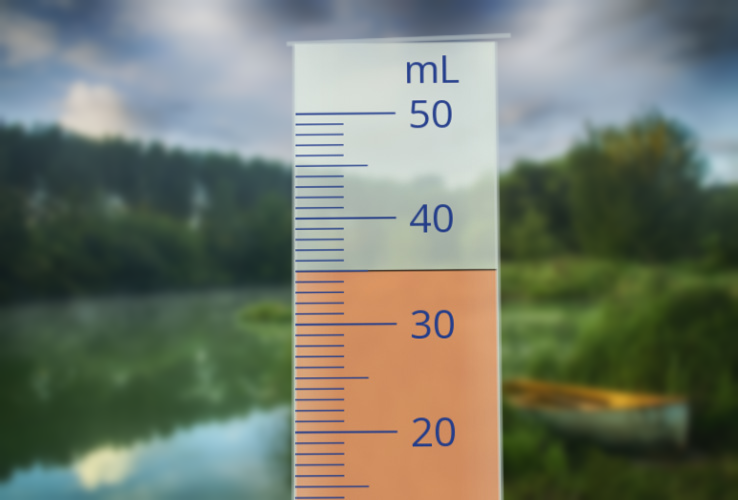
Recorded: 35
